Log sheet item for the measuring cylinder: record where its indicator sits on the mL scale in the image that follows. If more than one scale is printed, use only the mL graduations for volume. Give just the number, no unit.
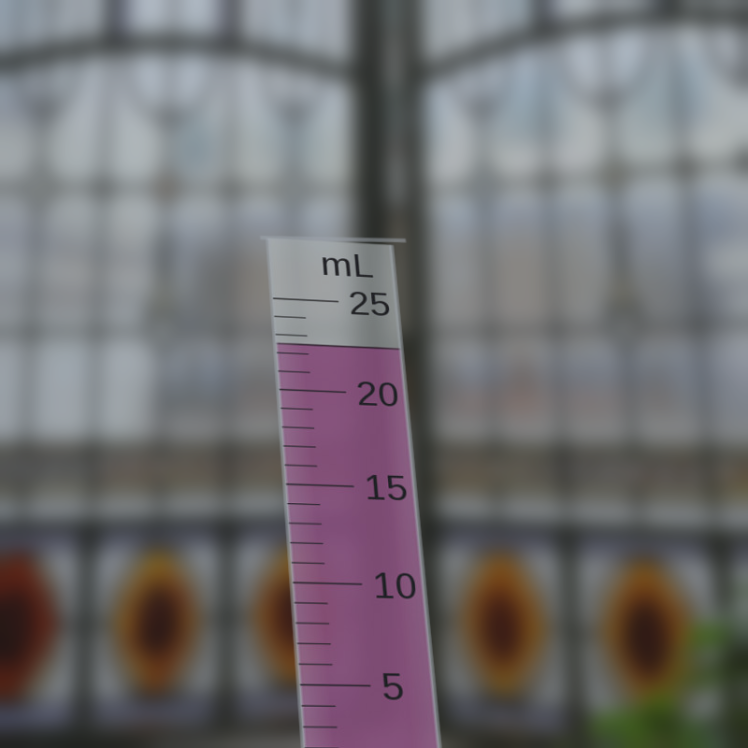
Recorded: 22.5
